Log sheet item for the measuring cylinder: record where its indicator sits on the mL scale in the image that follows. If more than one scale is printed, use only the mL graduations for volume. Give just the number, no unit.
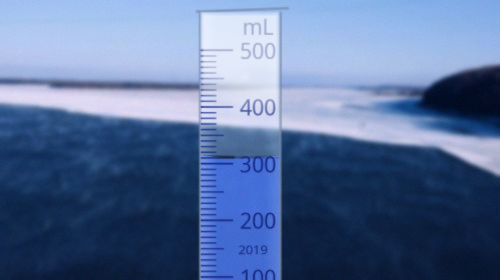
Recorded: 310
